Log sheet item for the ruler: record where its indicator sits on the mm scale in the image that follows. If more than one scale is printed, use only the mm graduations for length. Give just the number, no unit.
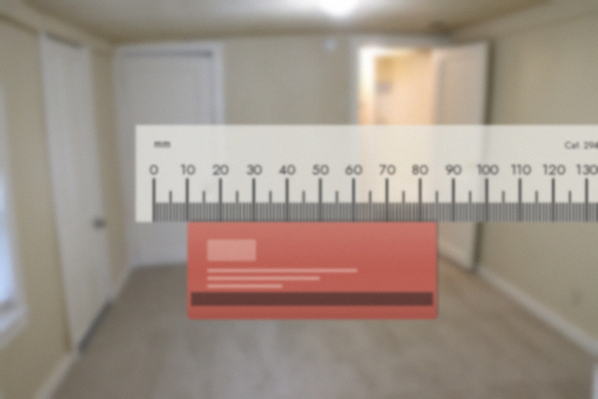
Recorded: 75
